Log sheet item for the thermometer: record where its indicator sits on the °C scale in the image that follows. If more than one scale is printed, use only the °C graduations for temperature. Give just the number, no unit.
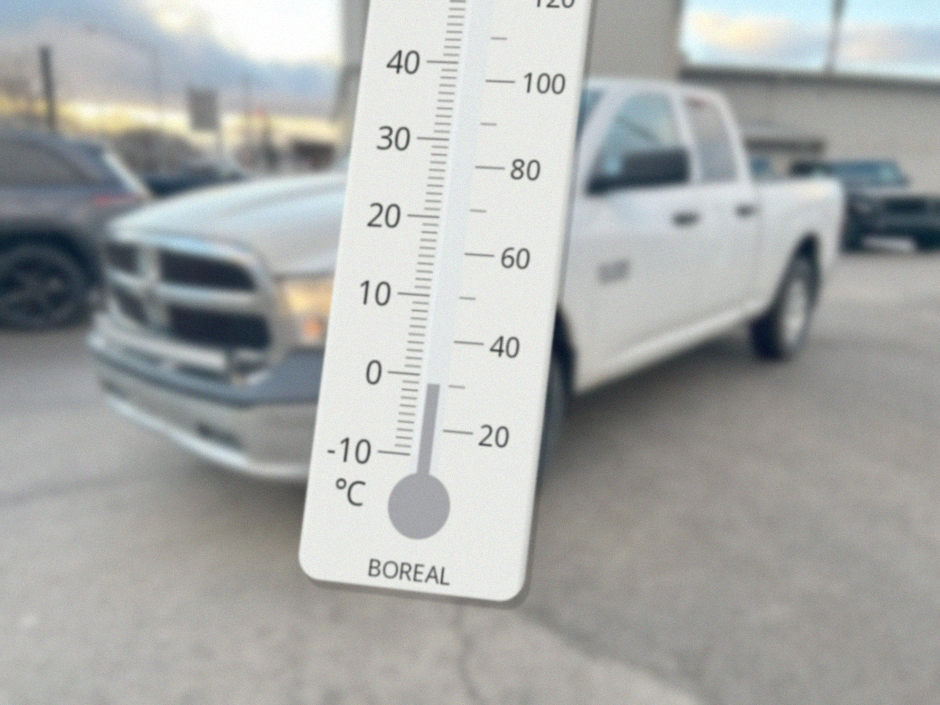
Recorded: -1
